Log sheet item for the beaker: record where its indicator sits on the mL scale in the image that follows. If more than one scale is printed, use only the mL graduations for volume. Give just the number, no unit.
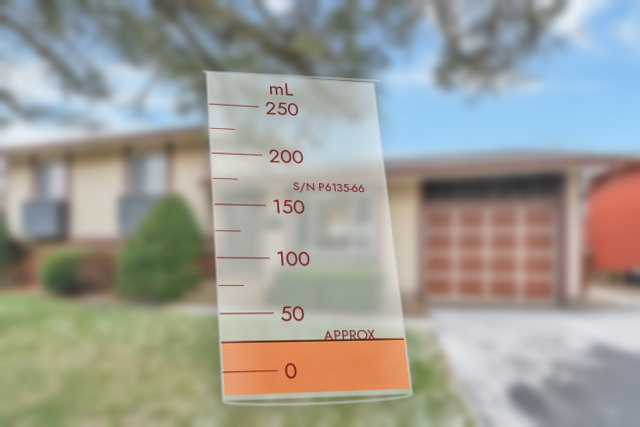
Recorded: 25
